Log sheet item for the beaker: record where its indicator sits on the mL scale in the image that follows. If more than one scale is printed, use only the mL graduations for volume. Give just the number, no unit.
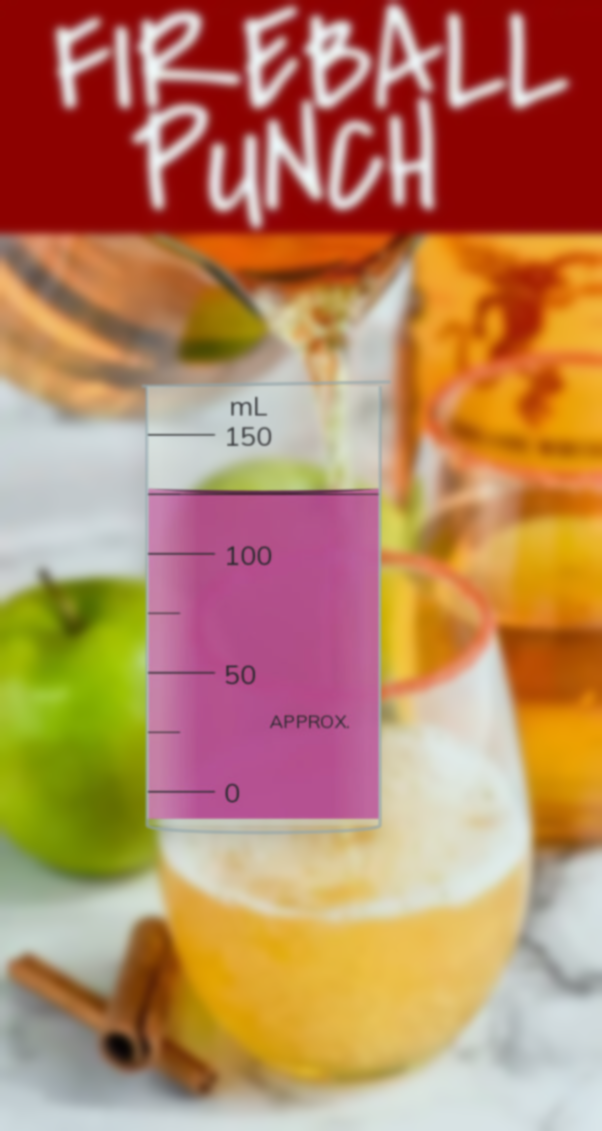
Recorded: 125
